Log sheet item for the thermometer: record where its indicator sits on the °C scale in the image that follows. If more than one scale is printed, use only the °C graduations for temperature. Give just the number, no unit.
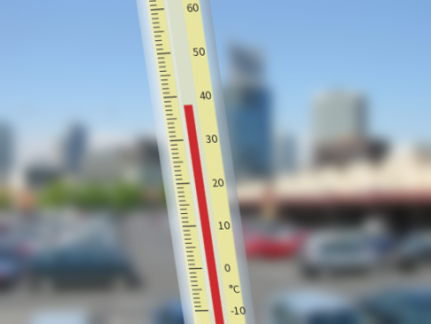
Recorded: 38
